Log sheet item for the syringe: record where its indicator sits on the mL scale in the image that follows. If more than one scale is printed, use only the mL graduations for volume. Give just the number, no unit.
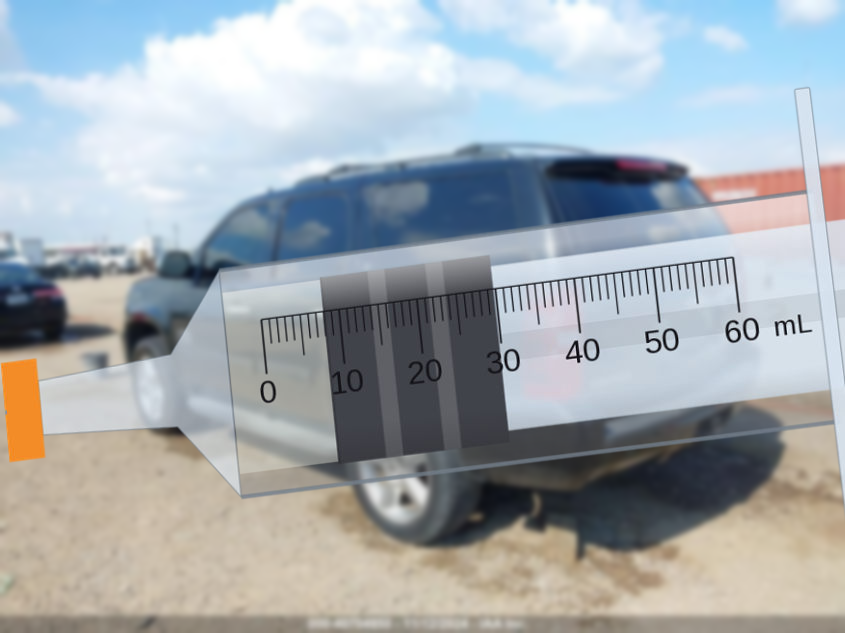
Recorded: 8
